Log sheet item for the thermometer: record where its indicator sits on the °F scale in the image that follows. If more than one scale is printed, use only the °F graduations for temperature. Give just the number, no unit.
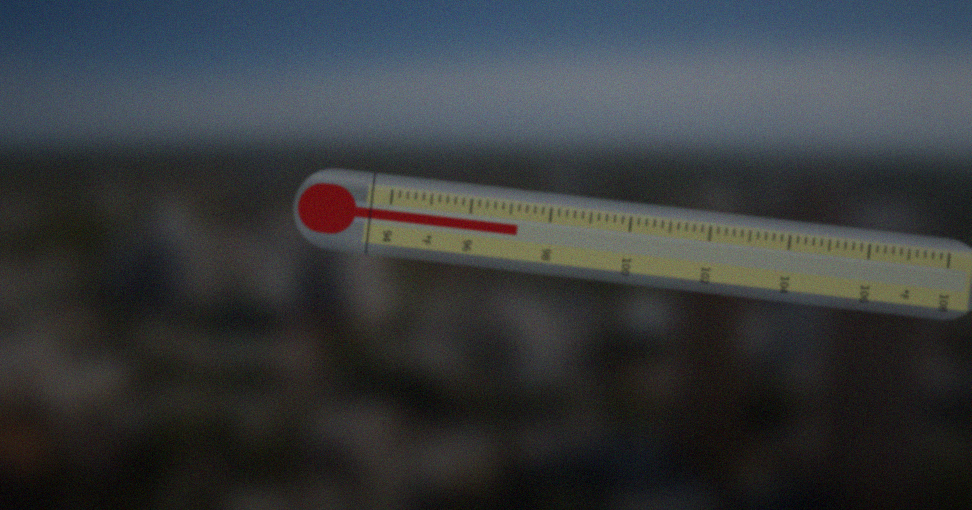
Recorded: 97.2
